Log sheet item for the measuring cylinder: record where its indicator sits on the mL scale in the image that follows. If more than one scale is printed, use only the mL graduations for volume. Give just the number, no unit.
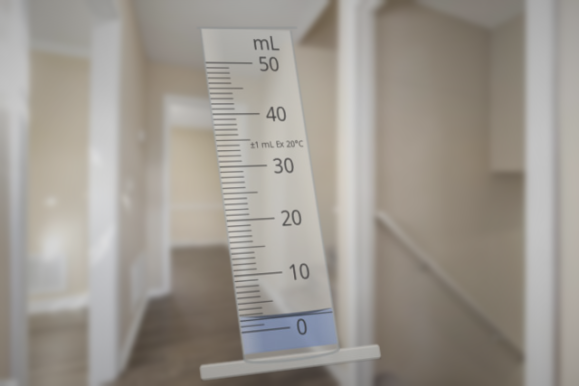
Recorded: 2
